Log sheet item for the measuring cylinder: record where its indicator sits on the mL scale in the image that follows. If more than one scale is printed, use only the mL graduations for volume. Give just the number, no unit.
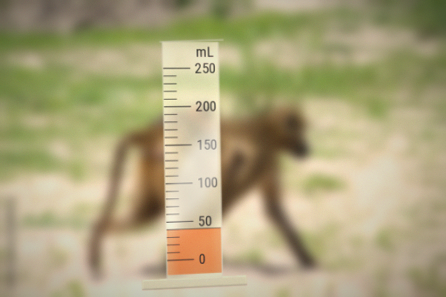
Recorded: 40
